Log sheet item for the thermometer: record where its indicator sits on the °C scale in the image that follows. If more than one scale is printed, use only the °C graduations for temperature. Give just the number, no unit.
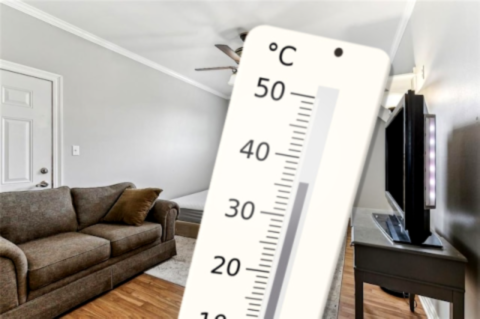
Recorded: 36
